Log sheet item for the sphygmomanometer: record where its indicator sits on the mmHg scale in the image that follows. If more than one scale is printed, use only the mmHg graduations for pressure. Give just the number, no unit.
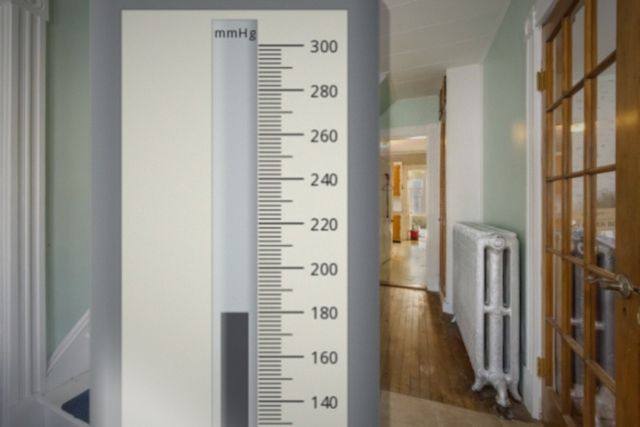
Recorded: 180
